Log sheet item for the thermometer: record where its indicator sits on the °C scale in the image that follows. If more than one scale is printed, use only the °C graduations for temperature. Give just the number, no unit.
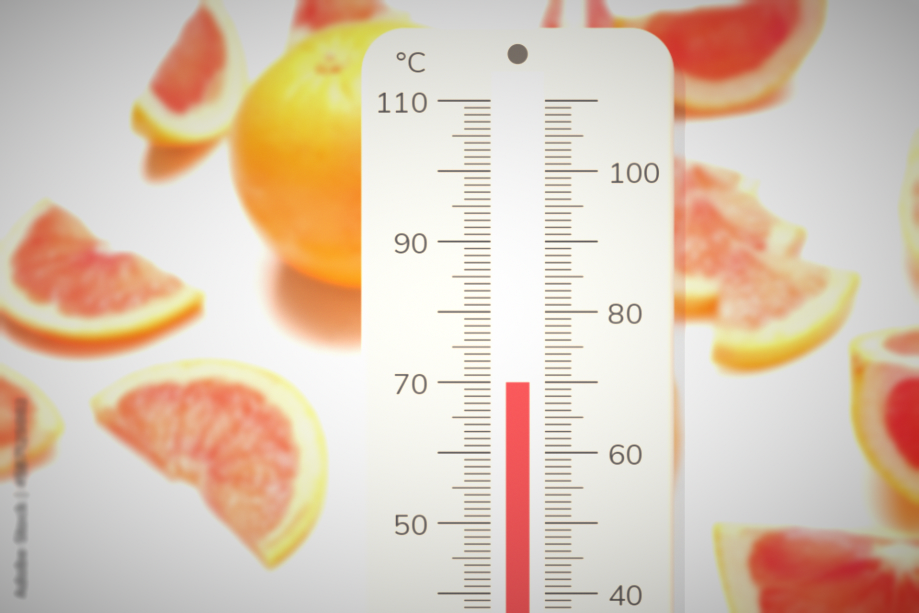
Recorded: 70
